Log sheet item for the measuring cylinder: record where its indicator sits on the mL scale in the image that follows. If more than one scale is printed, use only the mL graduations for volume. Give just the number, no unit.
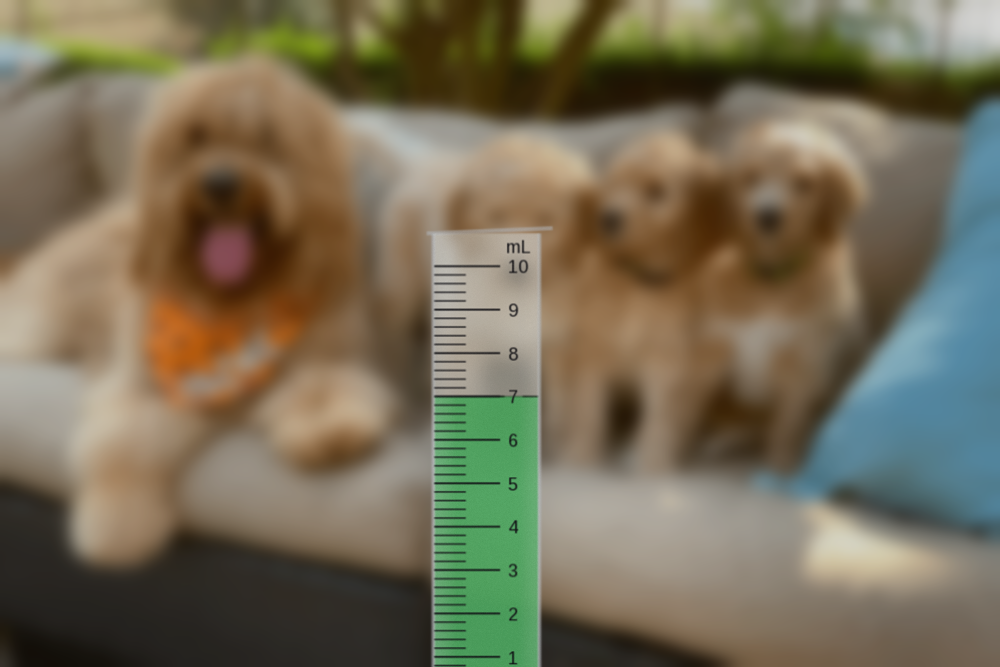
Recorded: 7
